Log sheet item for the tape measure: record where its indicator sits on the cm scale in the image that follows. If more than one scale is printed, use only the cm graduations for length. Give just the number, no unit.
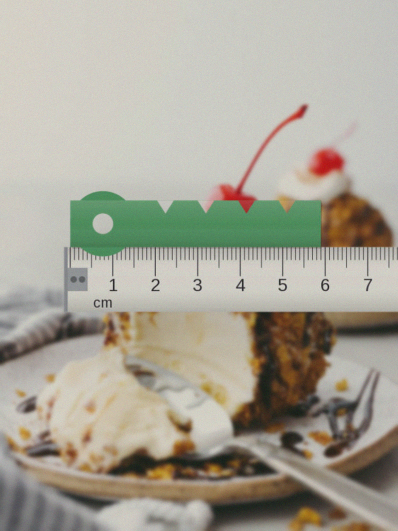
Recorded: 5.9
